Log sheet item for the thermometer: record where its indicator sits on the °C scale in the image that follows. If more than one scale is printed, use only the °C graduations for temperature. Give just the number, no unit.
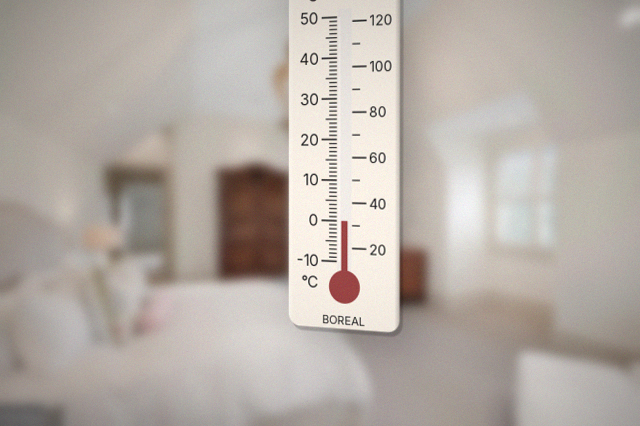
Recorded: 0
